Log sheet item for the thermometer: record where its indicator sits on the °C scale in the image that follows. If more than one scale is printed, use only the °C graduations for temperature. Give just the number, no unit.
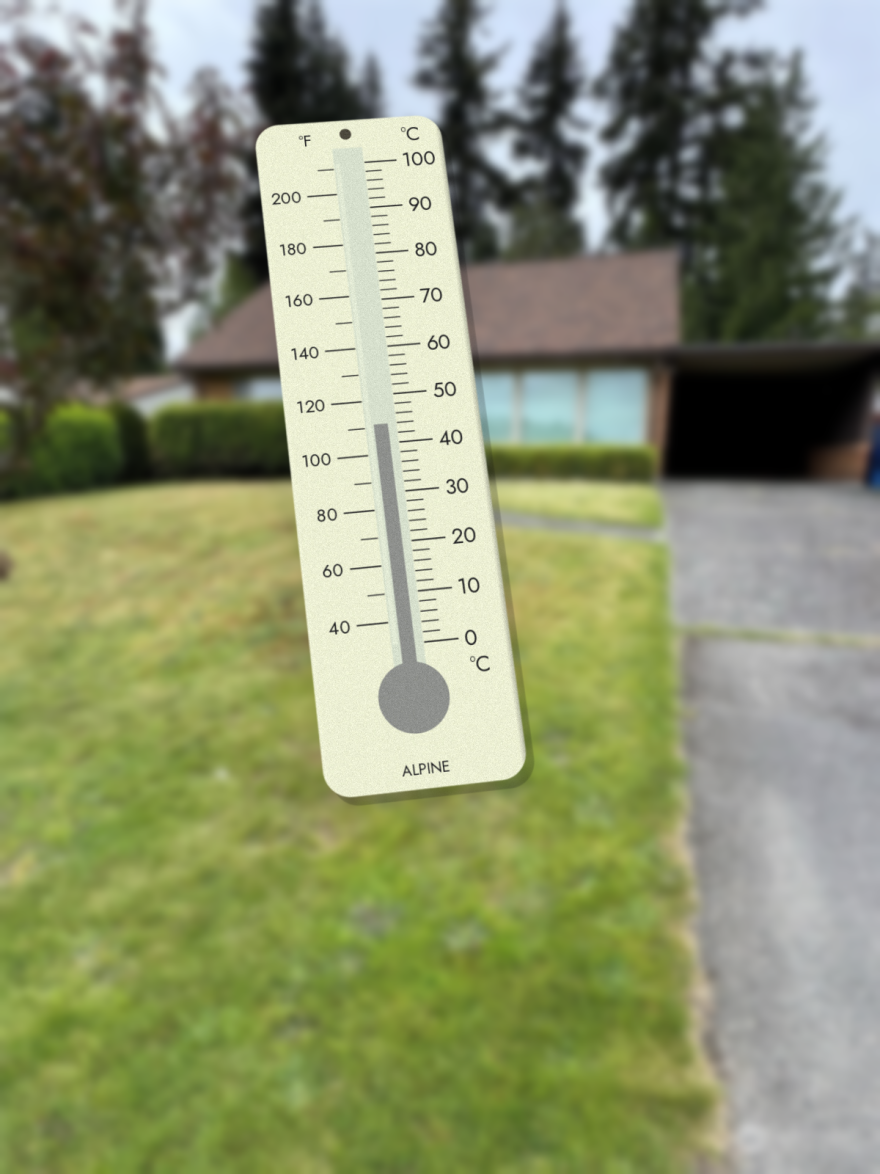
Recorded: 44
